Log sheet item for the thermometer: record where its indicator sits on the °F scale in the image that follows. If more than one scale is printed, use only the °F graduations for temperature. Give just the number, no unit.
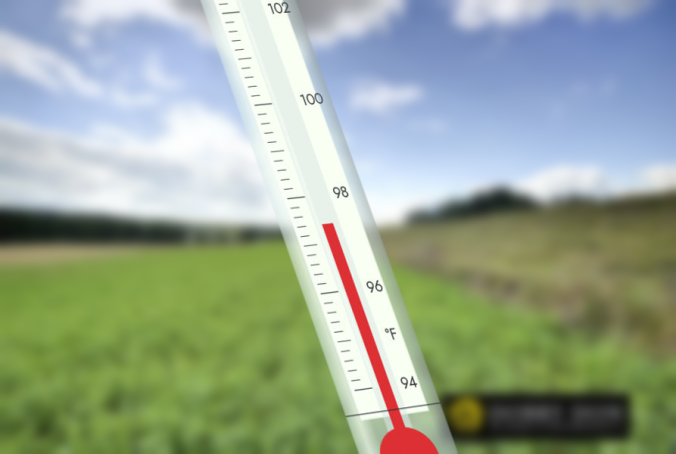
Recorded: 97.4
